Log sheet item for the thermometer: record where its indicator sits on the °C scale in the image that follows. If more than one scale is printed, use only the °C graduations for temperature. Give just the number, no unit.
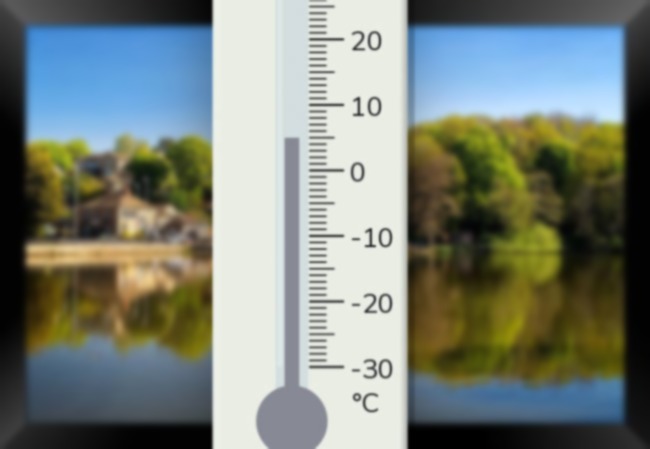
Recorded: 5
